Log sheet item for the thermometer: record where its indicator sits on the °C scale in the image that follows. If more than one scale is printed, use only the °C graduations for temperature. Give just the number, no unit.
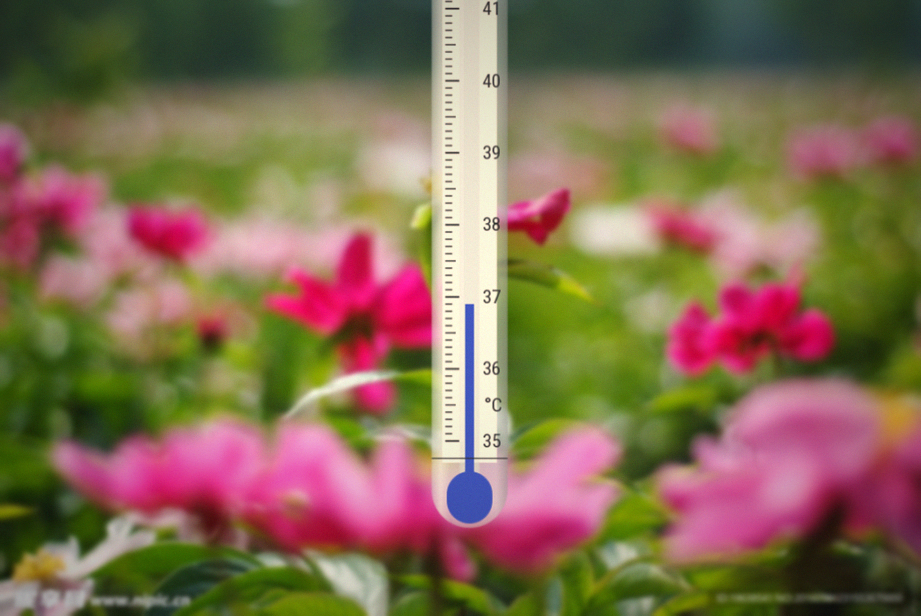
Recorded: 36.9
